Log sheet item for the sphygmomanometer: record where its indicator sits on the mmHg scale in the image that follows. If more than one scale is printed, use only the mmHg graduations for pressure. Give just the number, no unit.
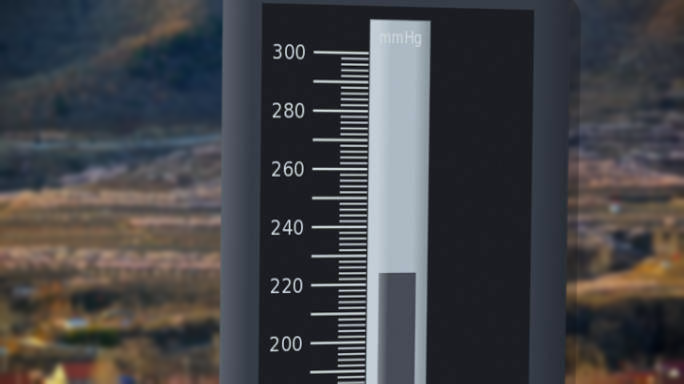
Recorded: 224
